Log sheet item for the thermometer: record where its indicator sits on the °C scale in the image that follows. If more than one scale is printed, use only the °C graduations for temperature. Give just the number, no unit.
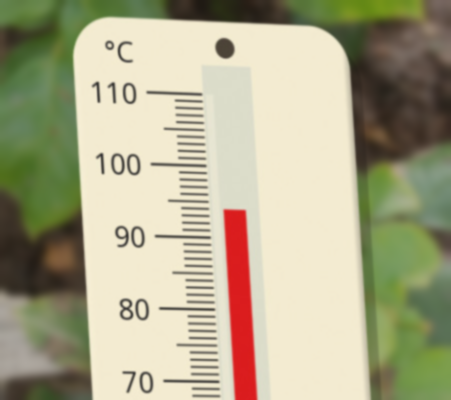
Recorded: 94
